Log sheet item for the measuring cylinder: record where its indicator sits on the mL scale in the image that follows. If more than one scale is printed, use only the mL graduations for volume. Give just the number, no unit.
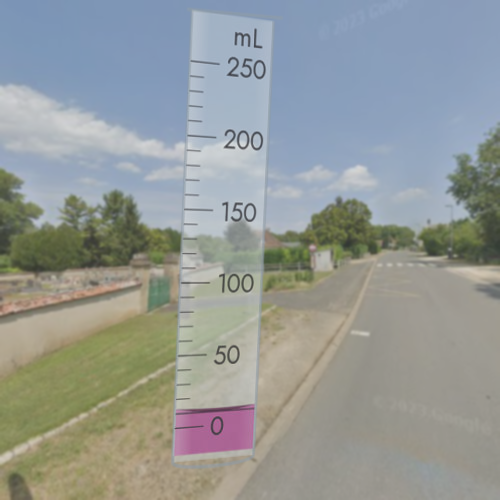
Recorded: 10
